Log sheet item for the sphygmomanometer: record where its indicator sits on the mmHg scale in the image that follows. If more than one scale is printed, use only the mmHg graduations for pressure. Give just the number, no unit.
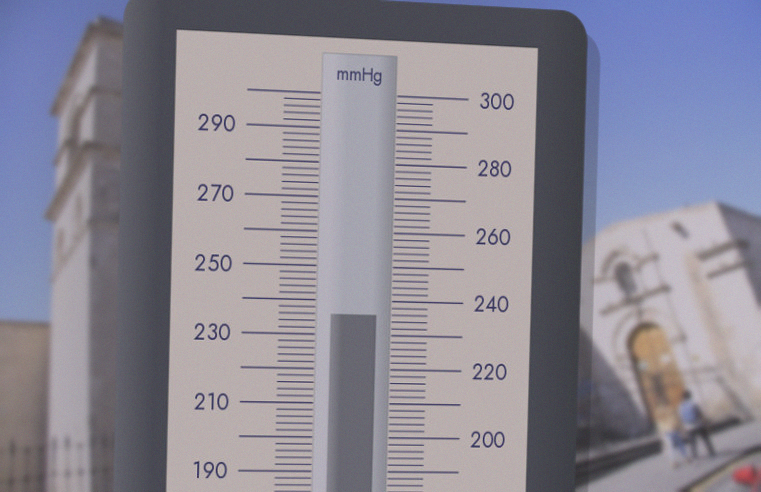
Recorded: 236
